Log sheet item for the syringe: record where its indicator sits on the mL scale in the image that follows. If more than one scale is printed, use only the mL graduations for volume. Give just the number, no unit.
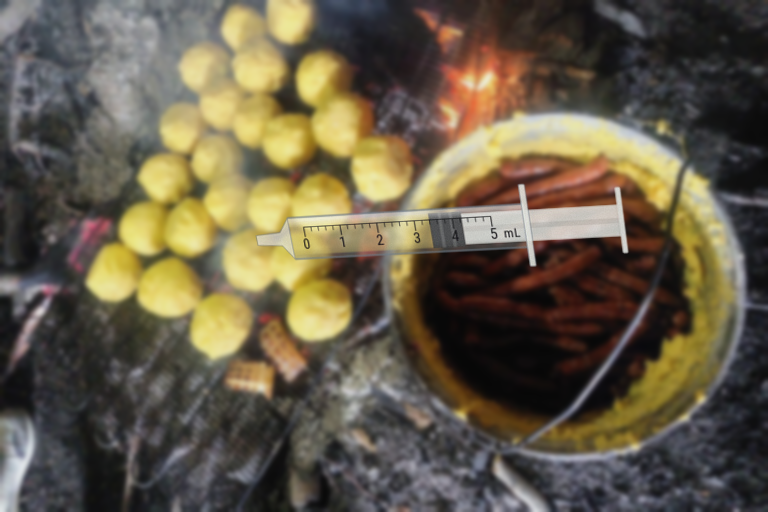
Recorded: 3.4
